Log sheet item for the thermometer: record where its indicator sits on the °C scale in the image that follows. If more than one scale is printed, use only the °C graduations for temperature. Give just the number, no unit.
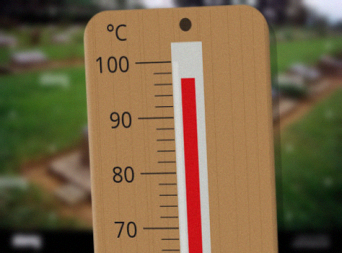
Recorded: 97
